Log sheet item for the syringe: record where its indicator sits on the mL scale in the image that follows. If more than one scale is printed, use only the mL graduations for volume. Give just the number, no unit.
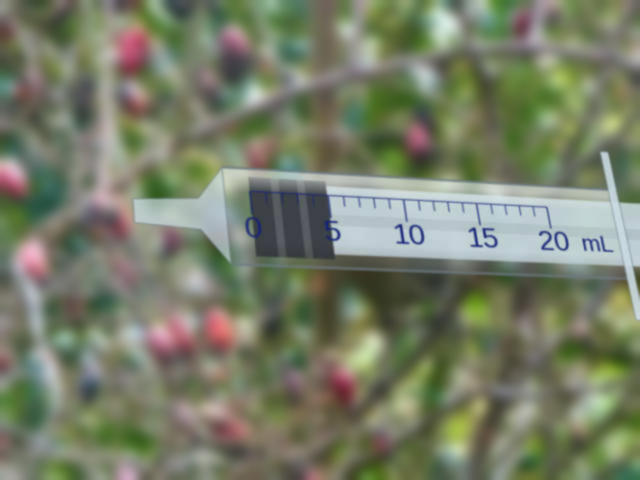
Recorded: 0
